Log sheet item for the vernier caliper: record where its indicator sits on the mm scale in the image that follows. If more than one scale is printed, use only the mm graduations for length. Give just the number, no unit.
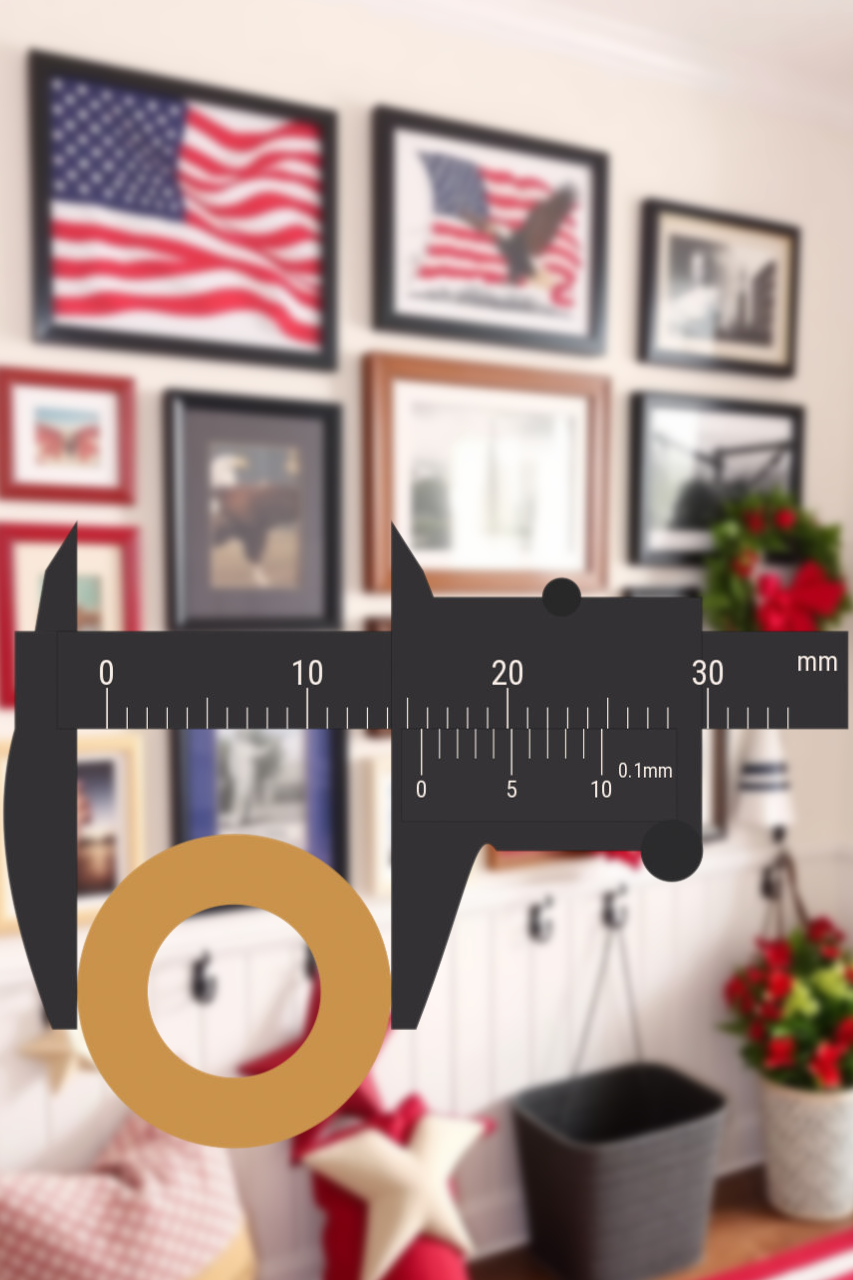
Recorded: 15.7
